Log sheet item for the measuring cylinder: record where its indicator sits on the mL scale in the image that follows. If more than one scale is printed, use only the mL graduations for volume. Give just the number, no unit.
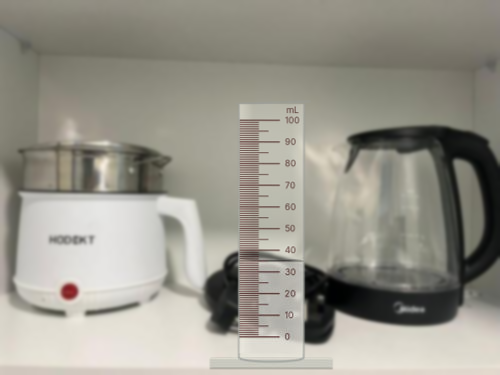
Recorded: 35
